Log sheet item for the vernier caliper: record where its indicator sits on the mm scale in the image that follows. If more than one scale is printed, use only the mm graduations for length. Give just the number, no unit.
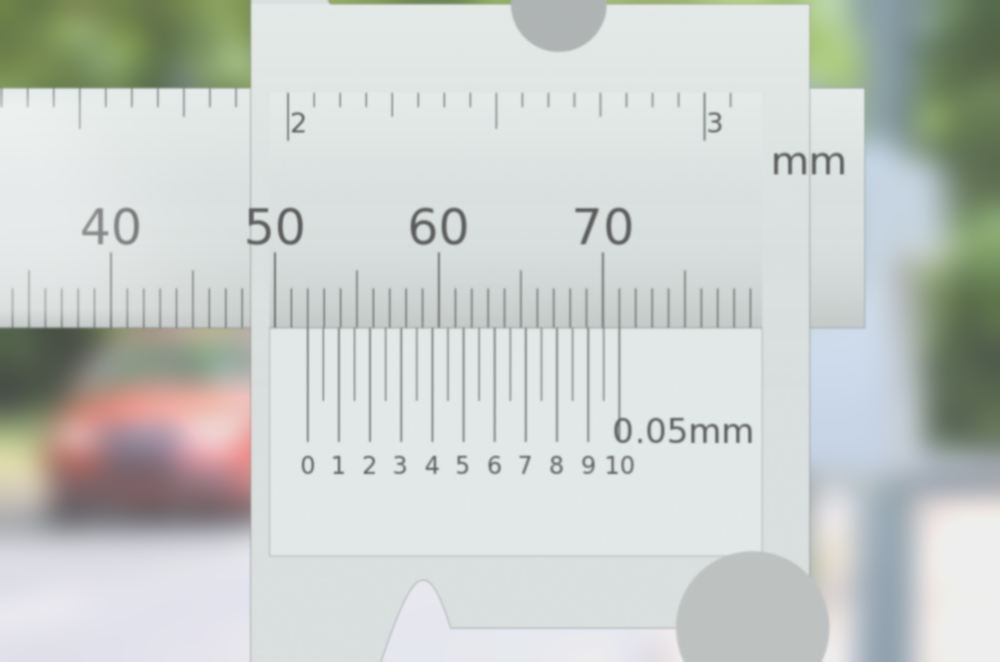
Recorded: 52.0
